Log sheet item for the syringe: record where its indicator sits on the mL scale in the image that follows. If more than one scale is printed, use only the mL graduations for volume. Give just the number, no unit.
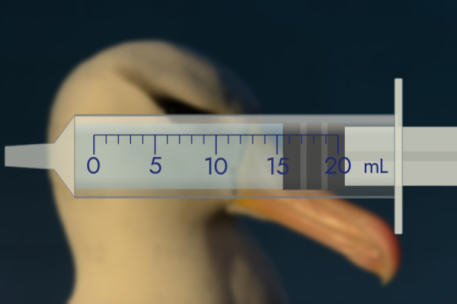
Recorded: 15.5
